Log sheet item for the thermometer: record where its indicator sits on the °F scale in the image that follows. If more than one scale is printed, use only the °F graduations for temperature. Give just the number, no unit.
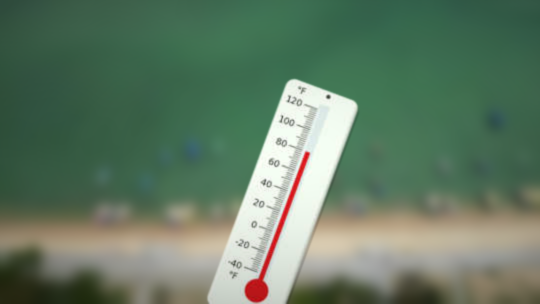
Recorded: 80
